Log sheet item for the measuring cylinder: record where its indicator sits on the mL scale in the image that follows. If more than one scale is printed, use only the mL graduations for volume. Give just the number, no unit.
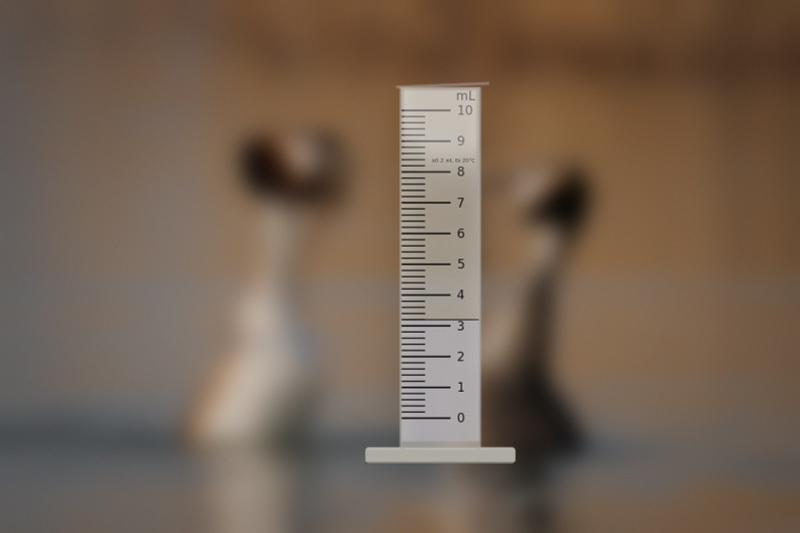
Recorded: 3.2
